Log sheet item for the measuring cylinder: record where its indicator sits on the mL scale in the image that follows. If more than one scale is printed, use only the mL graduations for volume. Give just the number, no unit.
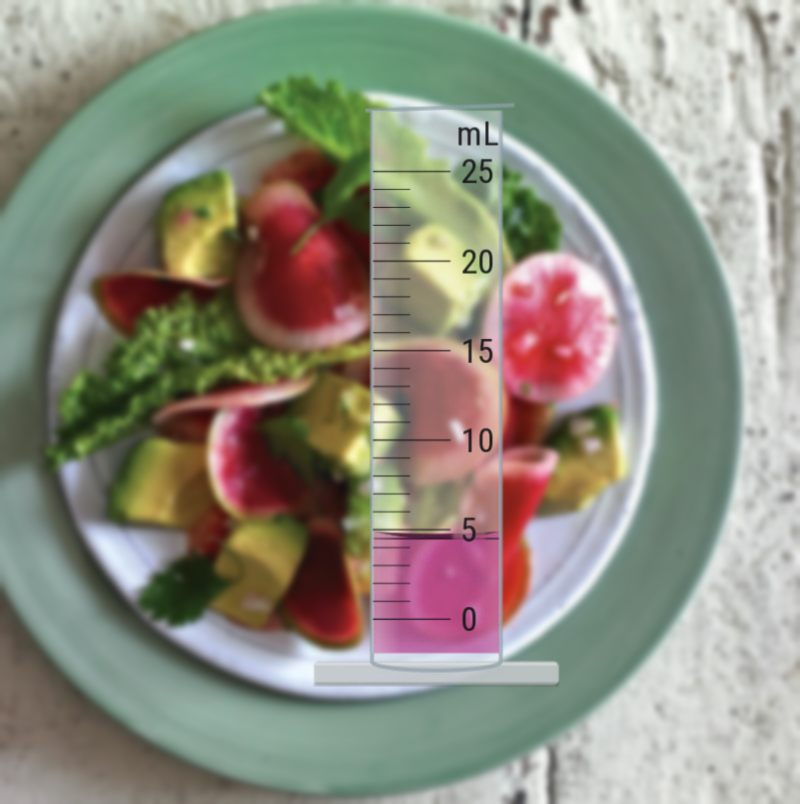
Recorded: 4.5
